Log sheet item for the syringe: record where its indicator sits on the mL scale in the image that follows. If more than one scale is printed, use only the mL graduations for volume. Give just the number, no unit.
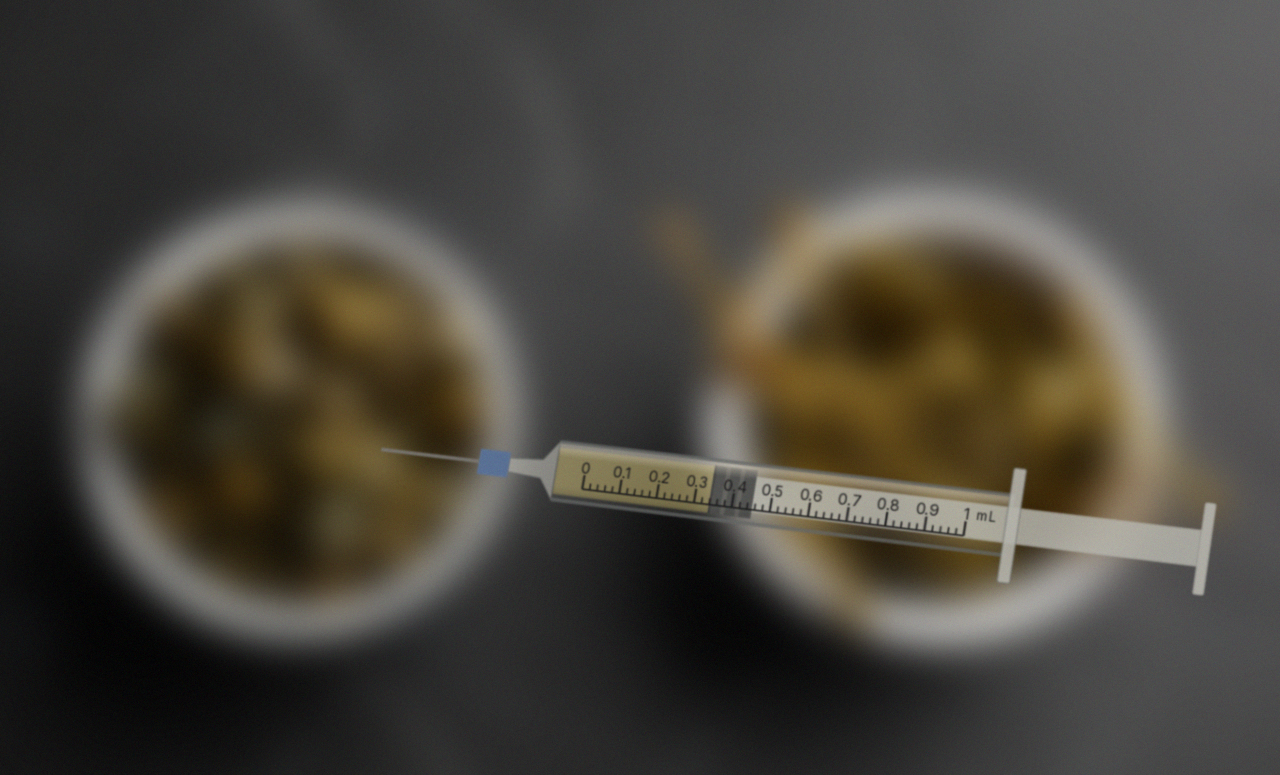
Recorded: 0.34
